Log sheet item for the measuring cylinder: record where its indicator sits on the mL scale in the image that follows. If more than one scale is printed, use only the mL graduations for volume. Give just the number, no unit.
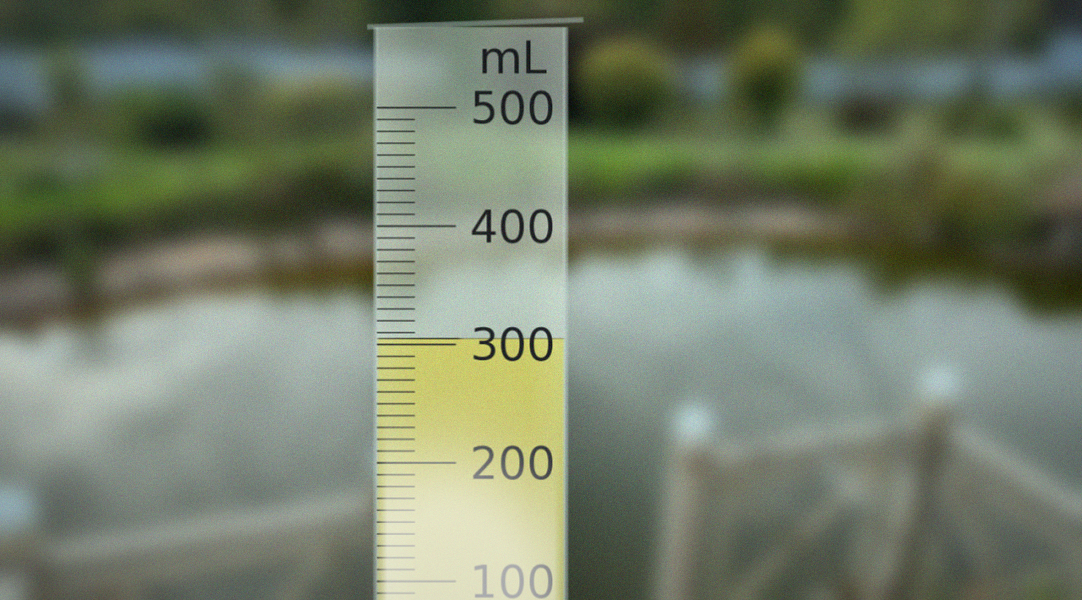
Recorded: 305
